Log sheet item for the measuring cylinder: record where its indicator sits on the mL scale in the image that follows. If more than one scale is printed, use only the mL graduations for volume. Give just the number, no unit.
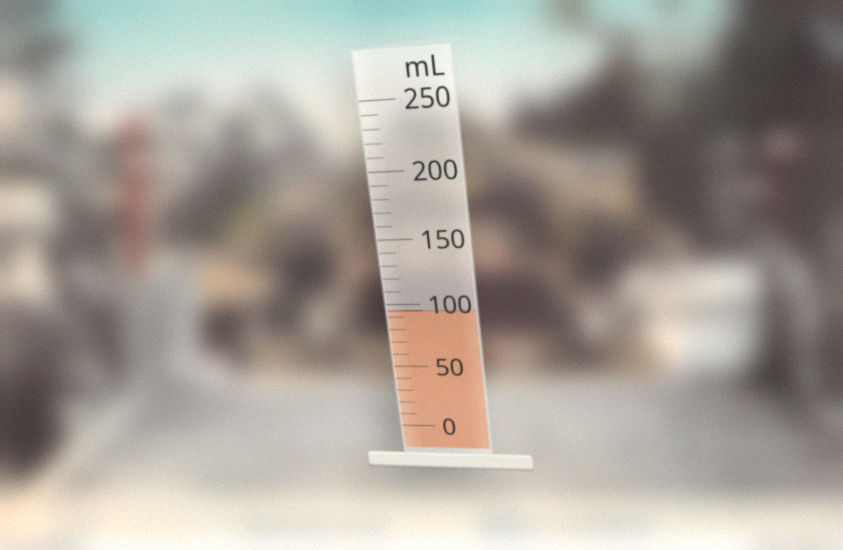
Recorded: 95
